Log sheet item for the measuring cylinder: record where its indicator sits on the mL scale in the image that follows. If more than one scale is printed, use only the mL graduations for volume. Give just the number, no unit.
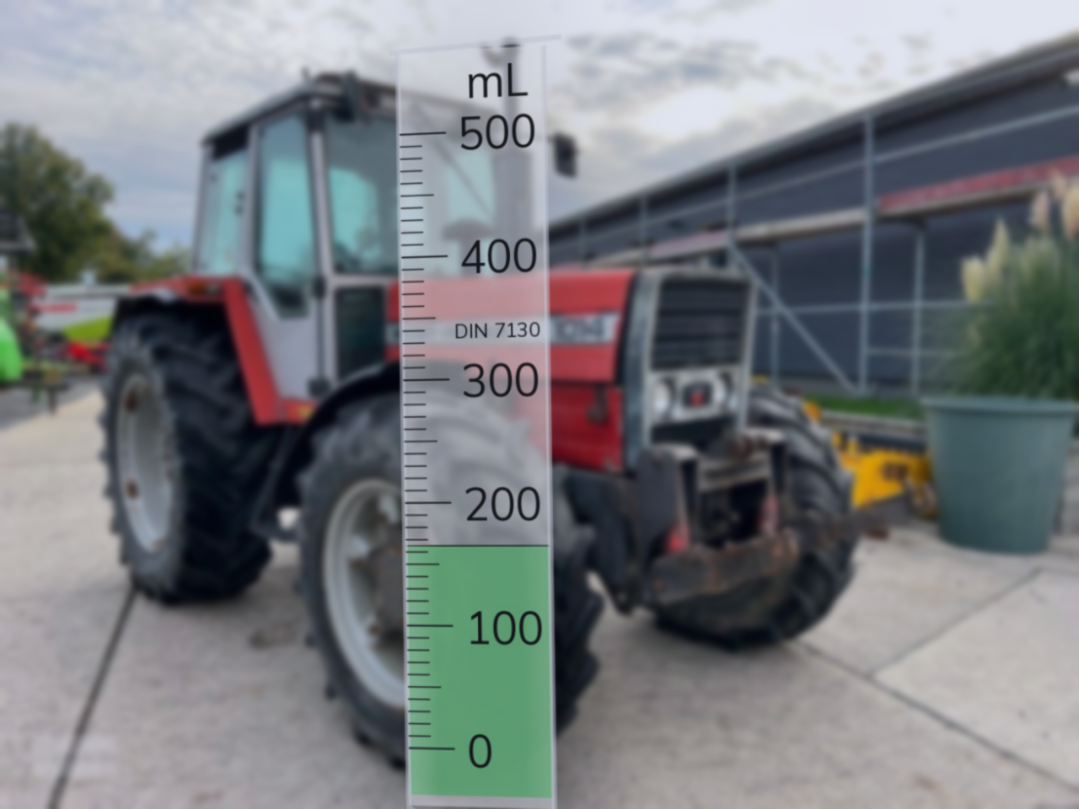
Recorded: 165
